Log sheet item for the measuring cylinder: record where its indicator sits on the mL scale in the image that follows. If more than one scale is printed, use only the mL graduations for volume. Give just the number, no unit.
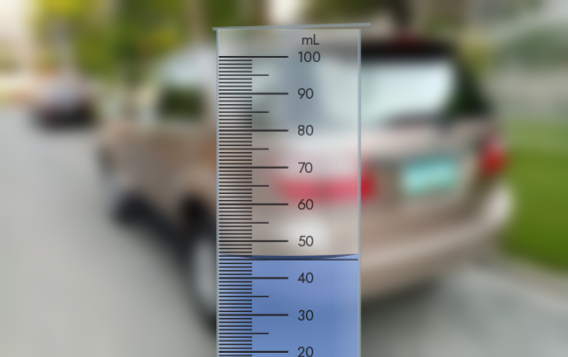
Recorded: 45
